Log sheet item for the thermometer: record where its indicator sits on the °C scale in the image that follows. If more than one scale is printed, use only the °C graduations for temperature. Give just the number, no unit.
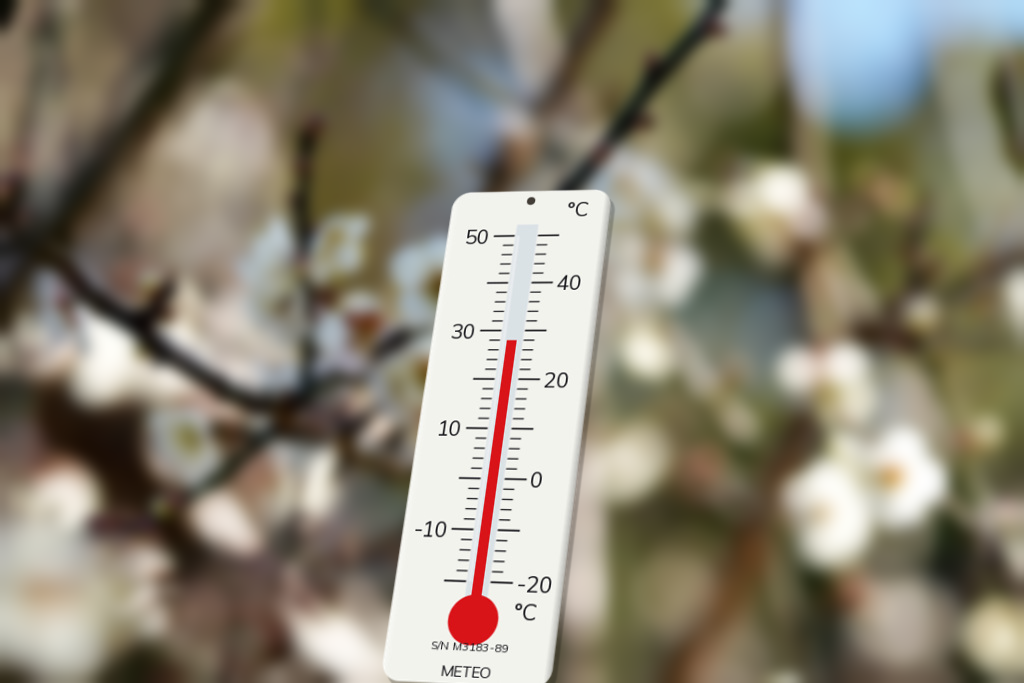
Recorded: 28
